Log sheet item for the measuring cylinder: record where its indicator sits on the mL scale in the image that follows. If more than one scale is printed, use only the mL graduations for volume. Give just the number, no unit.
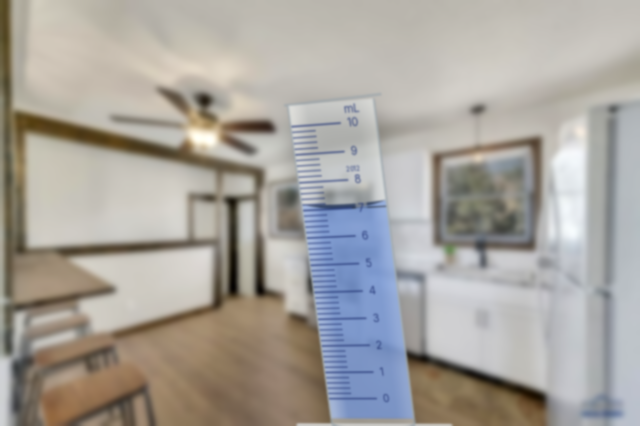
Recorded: 7
